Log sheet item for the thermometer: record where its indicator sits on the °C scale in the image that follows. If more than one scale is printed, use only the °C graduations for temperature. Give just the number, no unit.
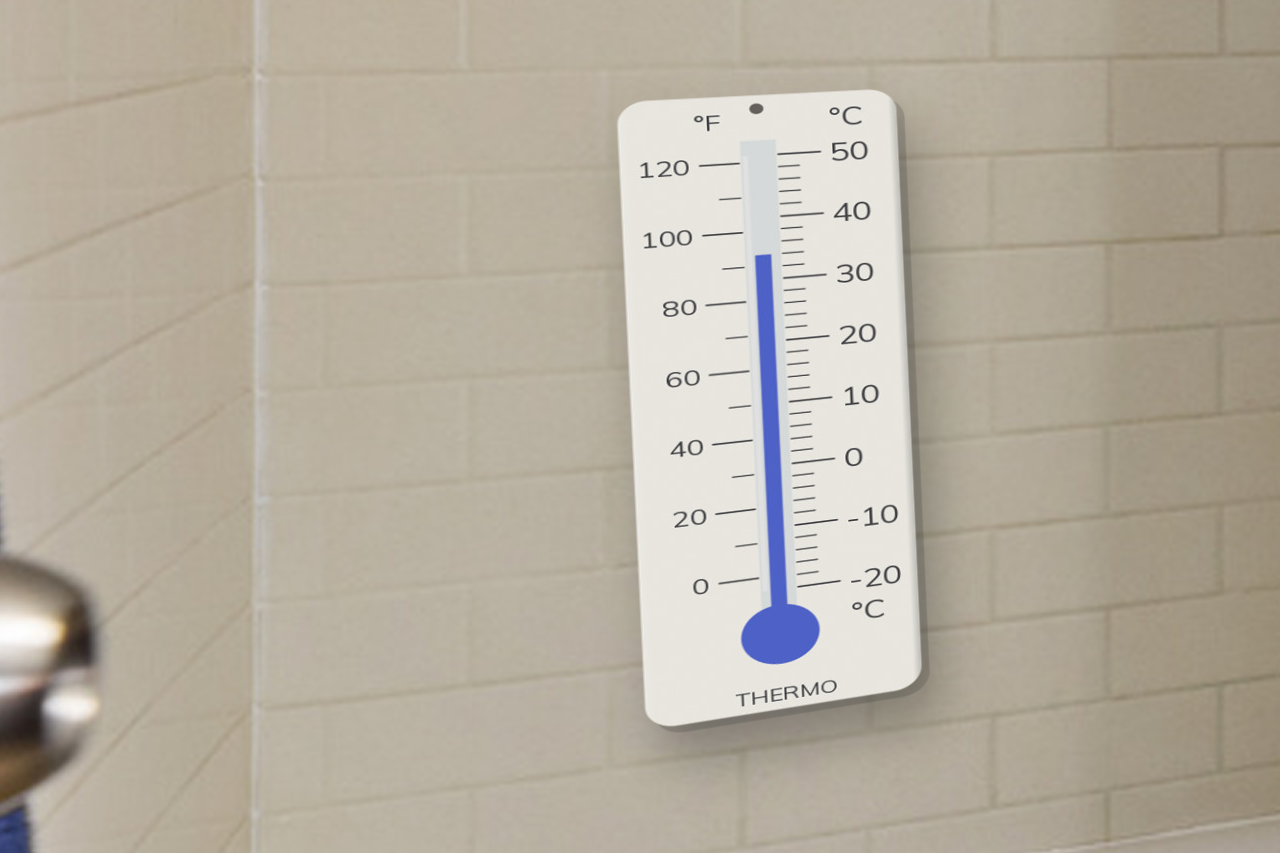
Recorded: 34
